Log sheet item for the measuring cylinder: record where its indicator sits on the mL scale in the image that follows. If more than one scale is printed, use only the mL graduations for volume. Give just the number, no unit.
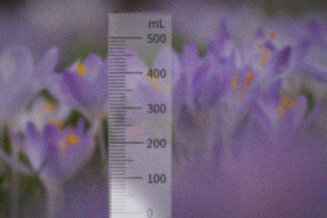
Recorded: 200
